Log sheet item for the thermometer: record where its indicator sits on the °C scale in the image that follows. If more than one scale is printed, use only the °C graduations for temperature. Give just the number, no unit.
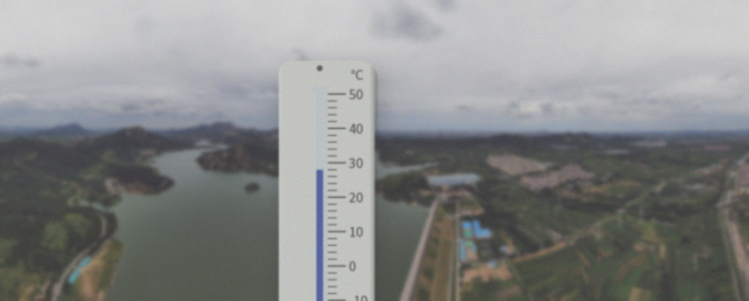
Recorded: 28
